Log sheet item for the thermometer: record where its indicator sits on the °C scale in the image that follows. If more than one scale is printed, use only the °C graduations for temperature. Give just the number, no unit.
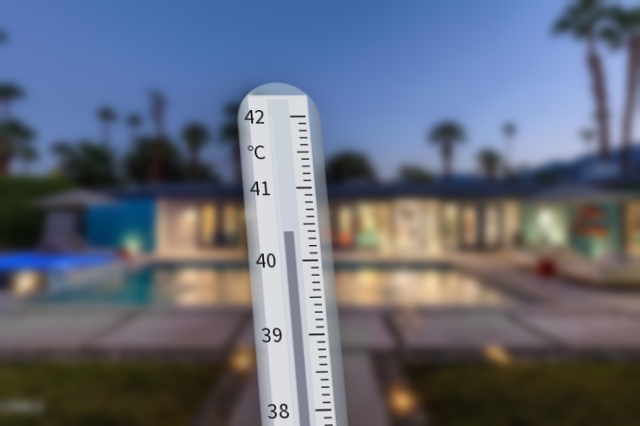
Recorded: 40.4
